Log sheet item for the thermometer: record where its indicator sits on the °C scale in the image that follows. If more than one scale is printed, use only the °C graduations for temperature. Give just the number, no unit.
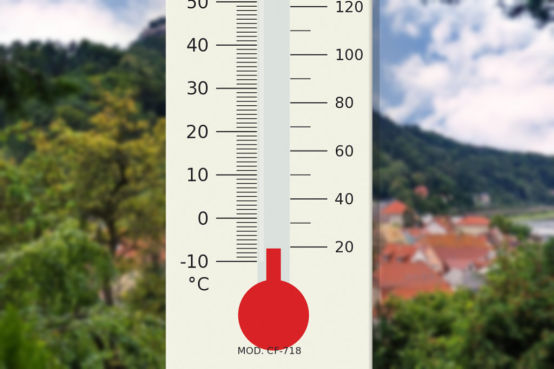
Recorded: -7
